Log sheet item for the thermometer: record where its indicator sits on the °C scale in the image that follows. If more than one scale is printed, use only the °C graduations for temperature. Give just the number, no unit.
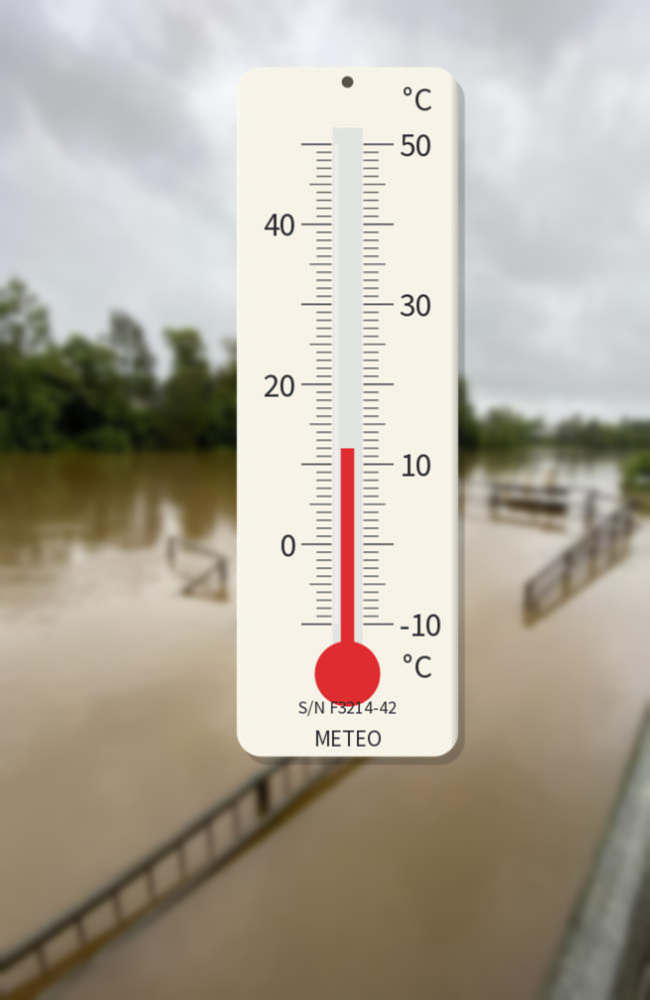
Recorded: 12
